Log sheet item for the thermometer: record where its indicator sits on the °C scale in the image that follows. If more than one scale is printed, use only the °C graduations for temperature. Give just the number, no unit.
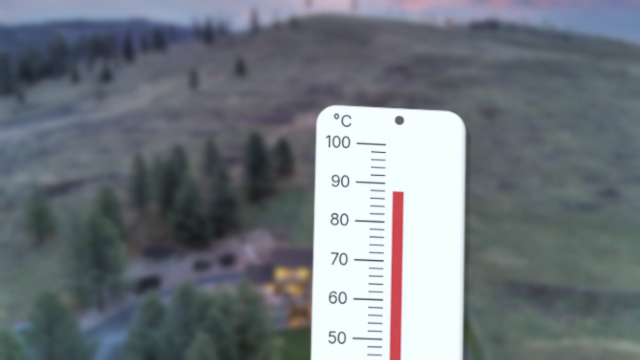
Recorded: 88
